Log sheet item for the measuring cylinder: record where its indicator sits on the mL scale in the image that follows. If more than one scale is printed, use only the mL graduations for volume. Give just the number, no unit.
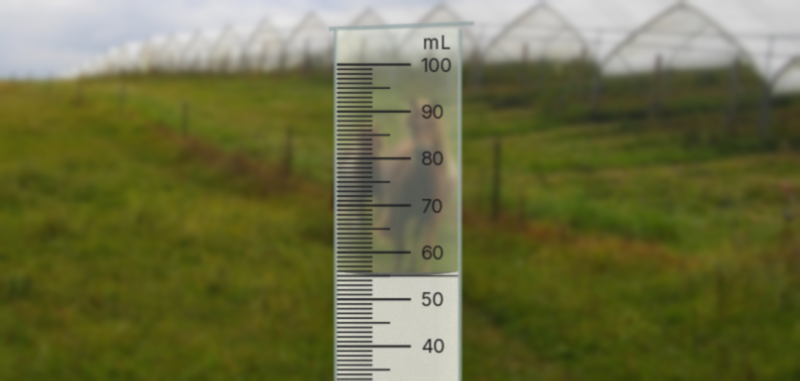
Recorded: 55
